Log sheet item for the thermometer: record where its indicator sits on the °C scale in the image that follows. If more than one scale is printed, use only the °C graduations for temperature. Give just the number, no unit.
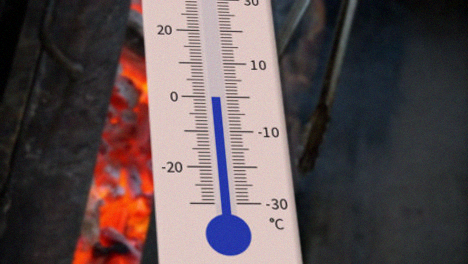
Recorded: 0
